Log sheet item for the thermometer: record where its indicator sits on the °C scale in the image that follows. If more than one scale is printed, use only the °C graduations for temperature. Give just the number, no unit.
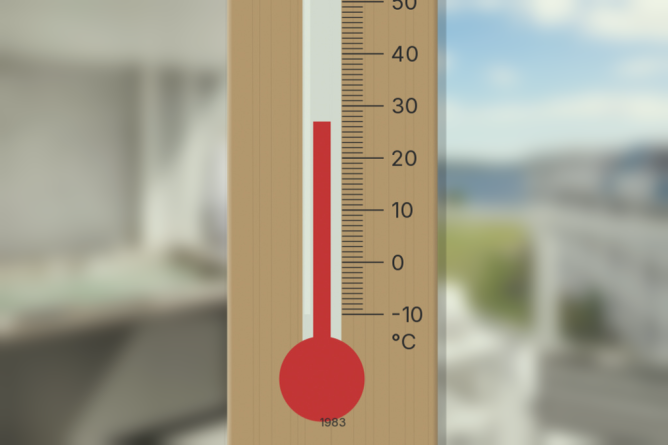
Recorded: 27
